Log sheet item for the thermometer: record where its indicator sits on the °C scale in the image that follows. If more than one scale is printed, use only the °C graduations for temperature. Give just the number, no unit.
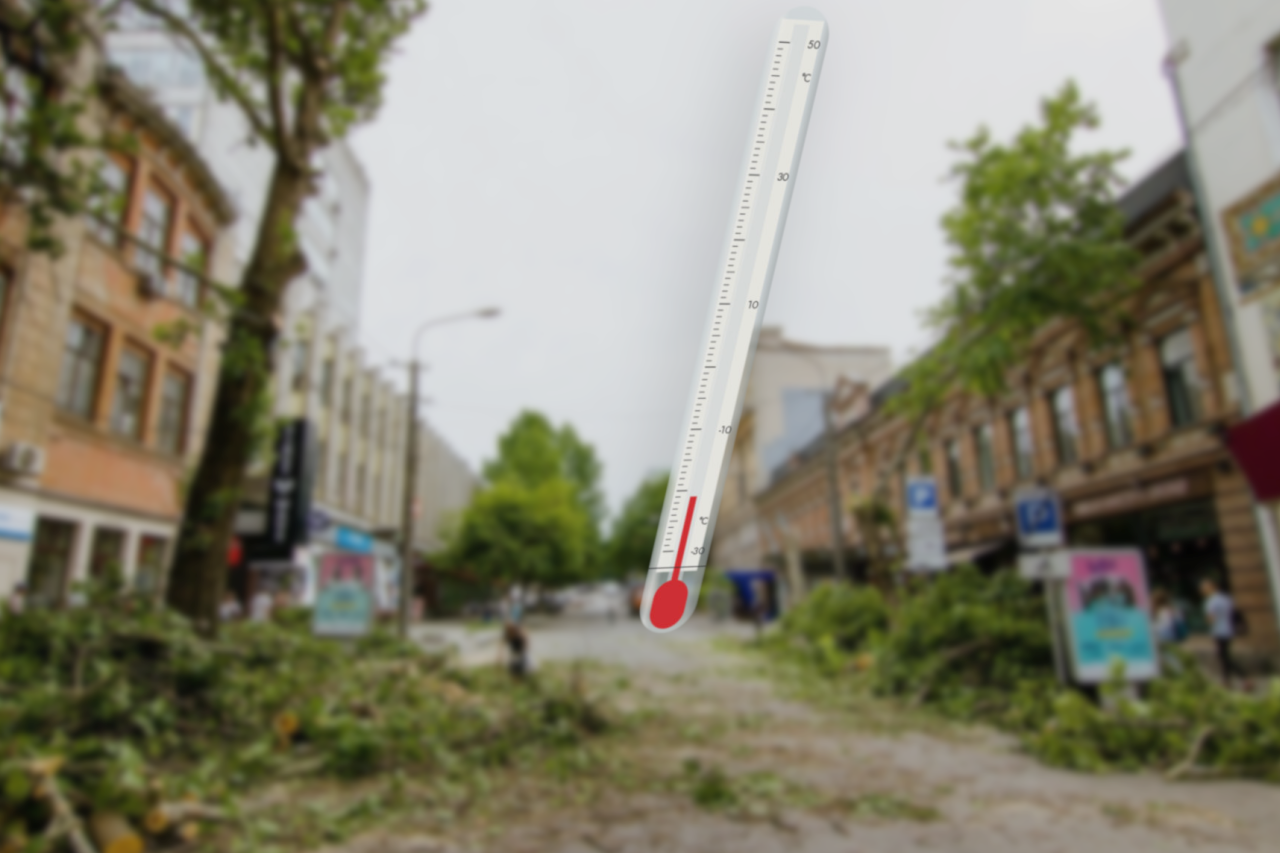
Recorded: -21
